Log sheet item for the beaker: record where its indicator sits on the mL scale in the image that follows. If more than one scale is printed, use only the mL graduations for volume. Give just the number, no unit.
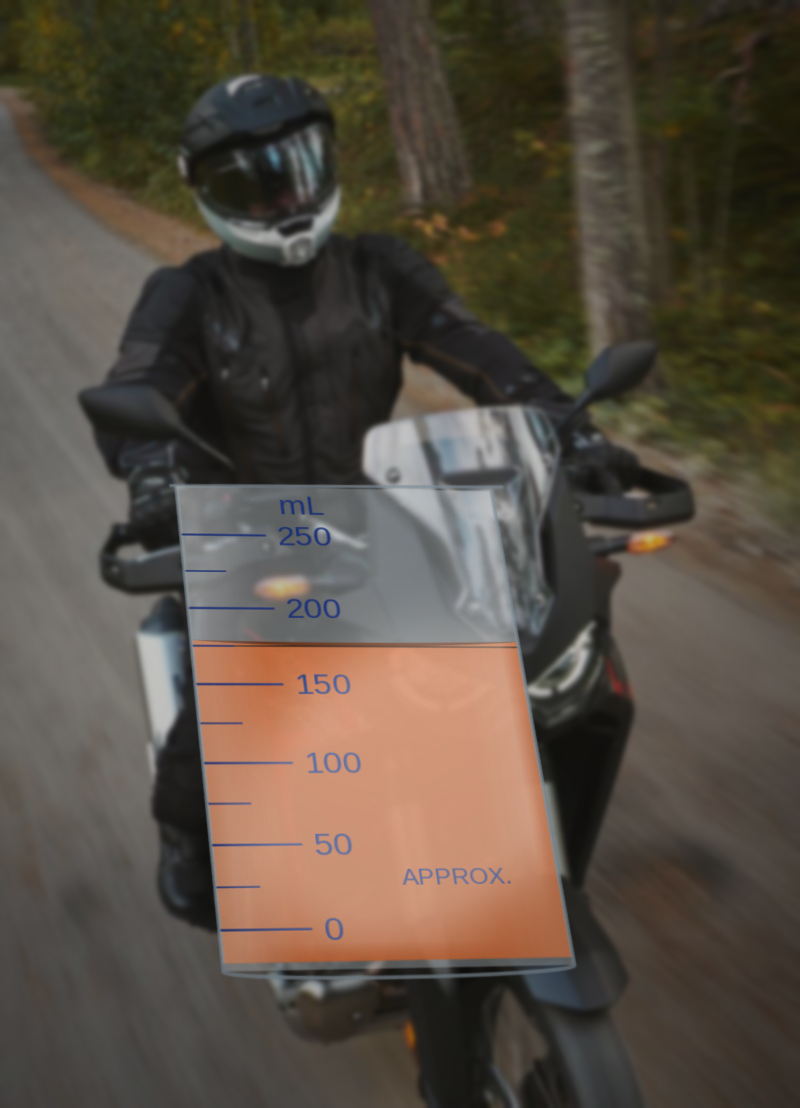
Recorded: 175
